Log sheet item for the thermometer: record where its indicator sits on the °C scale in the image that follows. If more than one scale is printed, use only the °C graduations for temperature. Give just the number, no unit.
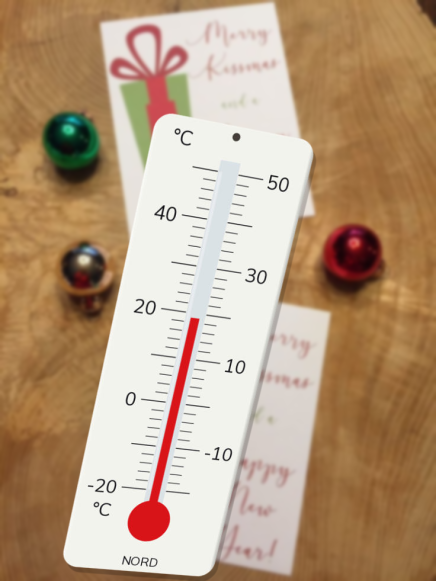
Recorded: 19
